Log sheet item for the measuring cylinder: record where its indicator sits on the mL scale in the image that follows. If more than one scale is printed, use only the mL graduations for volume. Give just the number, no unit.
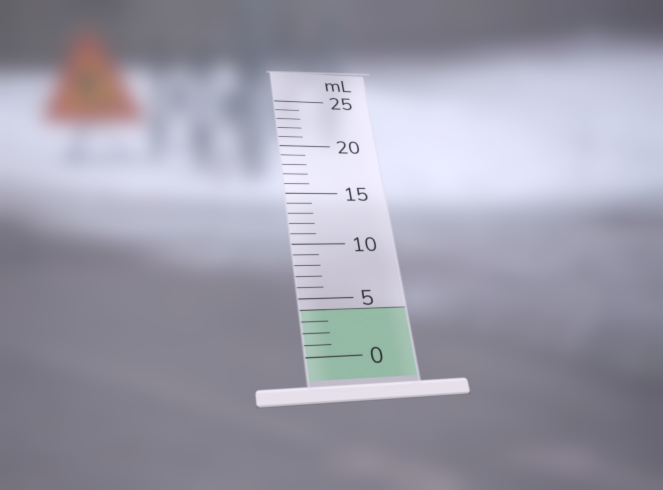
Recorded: 4
